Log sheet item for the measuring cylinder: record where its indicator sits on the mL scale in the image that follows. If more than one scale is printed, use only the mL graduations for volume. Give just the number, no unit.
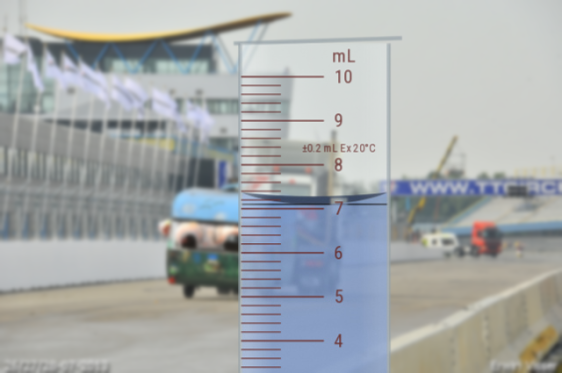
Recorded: 7.1
